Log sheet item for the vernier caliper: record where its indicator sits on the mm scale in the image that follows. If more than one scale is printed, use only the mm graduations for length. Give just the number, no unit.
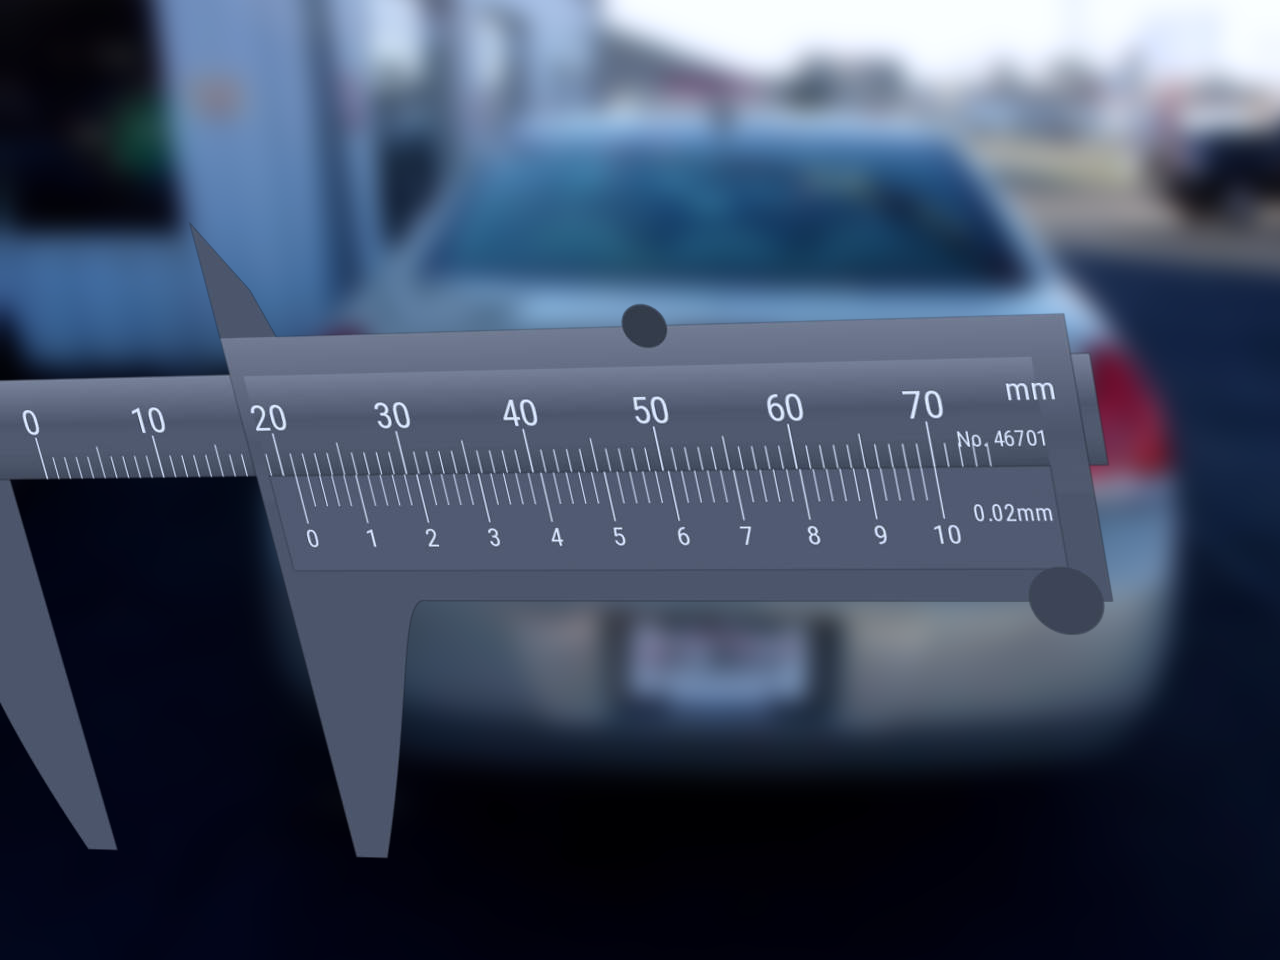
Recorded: 21.0
